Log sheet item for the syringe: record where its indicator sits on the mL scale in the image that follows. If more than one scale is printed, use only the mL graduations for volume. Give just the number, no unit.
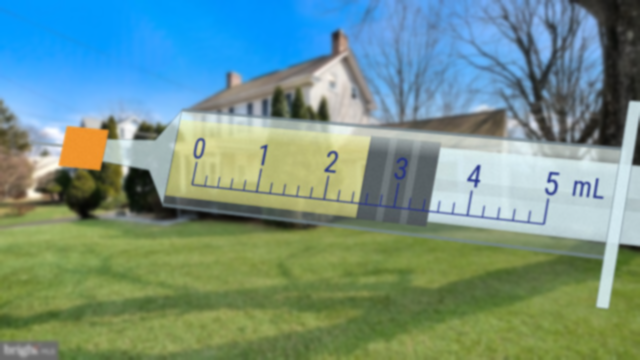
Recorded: 2.5
